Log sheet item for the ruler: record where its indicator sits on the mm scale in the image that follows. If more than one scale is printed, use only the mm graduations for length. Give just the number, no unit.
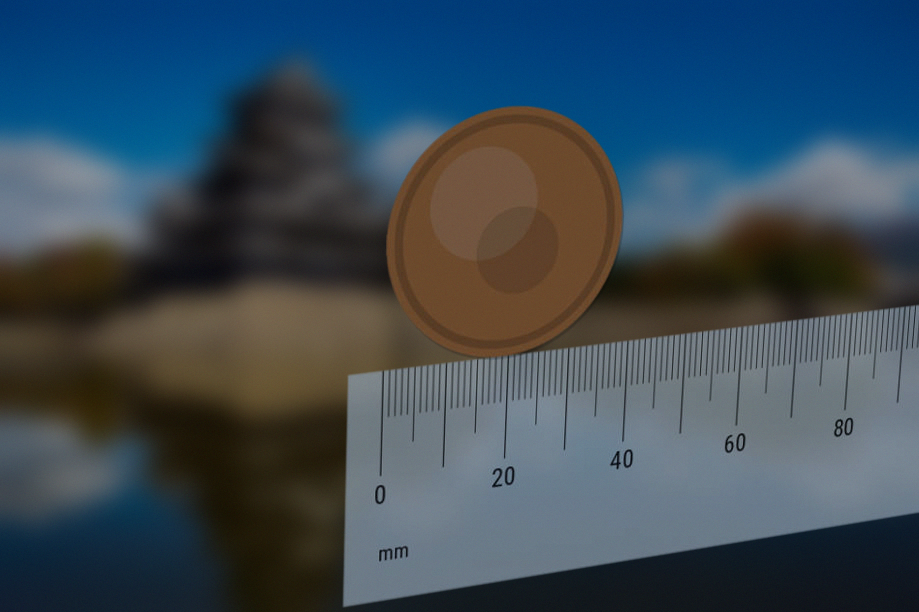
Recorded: 38
